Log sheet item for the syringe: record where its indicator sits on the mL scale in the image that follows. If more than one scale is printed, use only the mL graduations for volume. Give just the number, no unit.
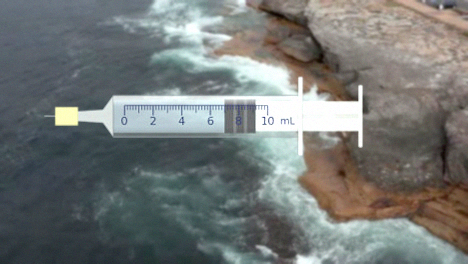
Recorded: 7
